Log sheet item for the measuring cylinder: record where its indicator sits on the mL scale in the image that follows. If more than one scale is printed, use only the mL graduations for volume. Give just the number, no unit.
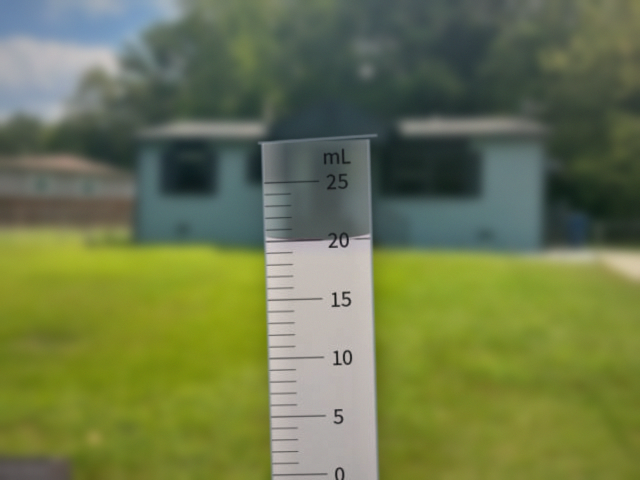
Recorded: 20
